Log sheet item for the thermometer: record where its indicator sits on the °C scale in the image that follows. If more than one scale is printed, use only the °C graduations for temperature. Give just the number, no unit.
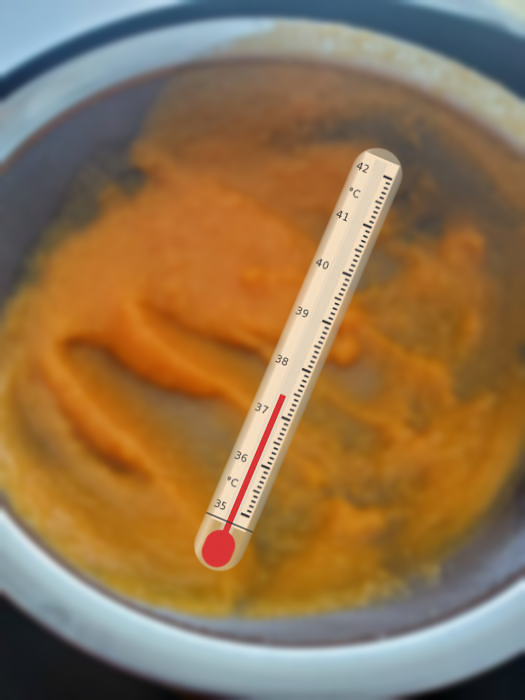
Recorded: 37.4
